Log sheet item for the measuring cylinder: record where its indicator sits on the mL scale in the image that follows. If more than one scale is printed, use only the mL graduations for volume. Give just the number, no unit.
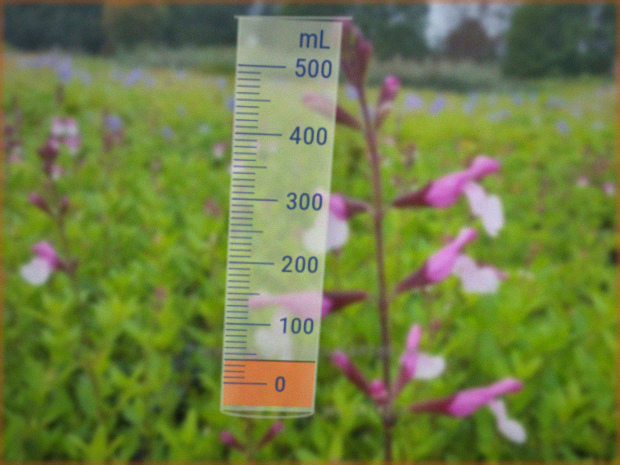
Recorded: 40
